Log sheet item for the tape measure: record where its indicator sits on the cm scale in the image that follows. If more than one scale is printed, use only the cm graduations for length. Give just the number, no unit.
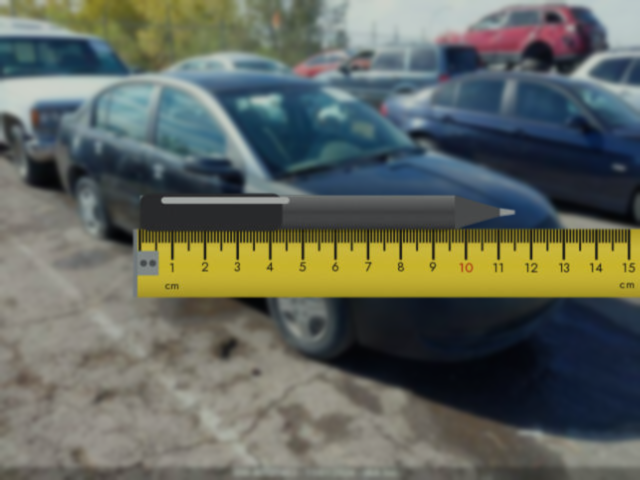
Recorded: 11.5
